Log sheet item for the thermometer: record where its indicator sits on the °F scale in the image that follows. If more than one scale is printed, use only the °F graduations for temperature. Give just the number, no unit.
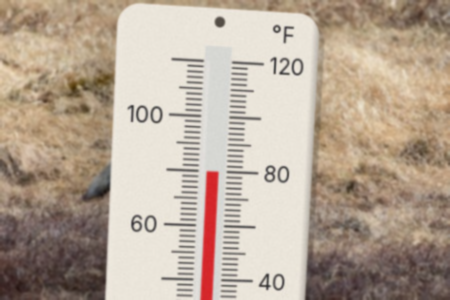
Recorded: 80
